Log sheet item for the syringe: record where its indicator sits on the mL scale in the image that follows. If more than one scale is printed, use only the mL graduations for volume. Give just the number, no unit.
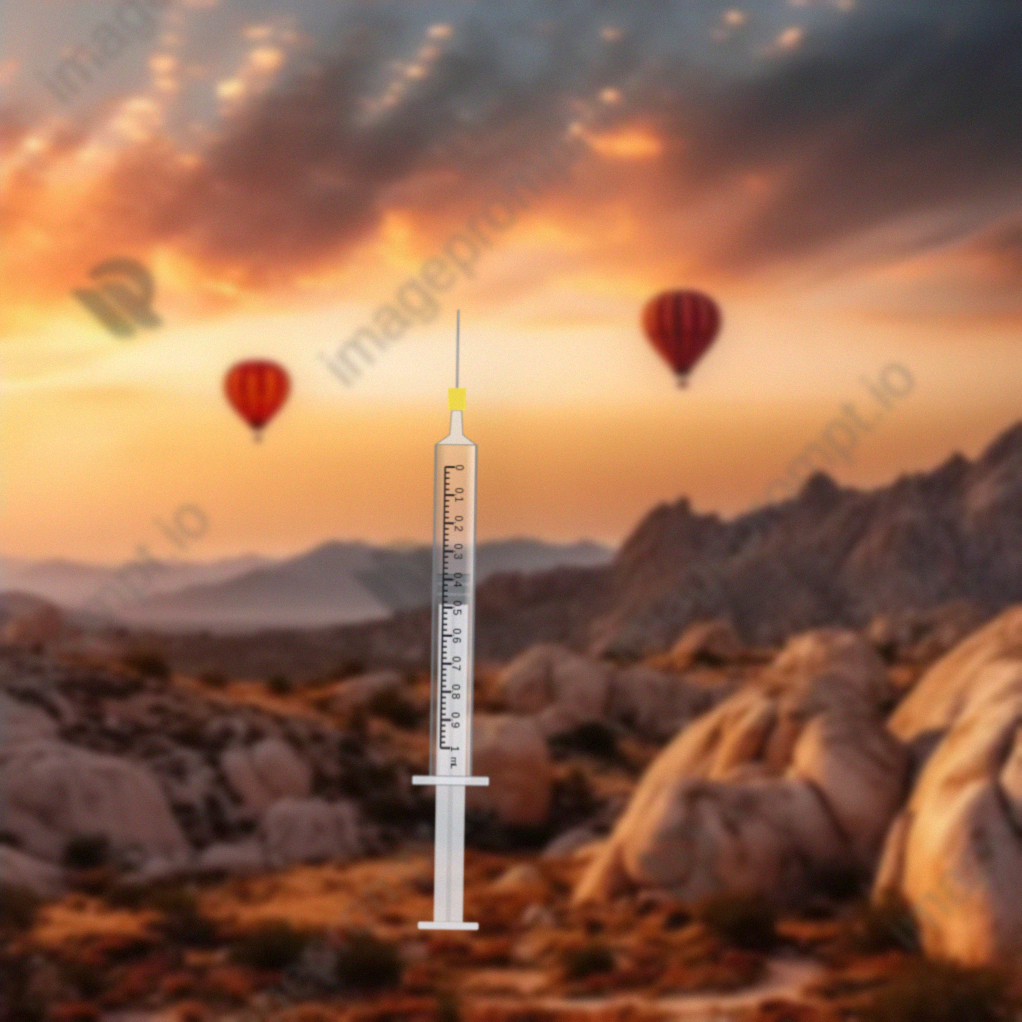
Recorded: 0.38
